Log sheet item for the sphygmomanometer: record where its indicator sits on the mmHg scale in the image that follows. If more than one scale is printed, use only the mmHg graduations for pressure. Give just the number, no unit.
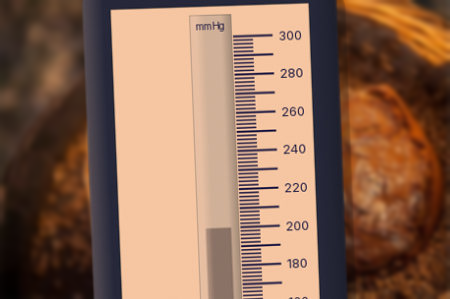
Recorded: 200
